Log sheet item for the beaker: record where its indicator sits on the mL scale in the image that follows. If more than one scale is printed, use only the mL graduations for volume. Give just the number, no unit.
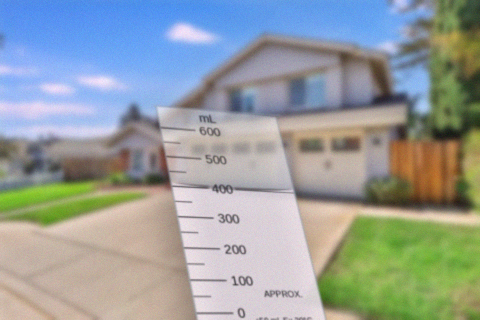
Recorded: 400
